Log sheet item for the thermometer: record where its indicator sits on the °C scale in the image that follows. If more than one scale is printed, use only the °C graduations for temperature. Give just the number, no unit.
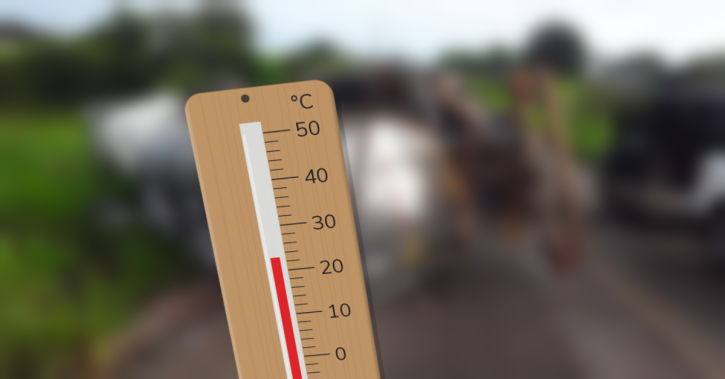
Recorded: 23
